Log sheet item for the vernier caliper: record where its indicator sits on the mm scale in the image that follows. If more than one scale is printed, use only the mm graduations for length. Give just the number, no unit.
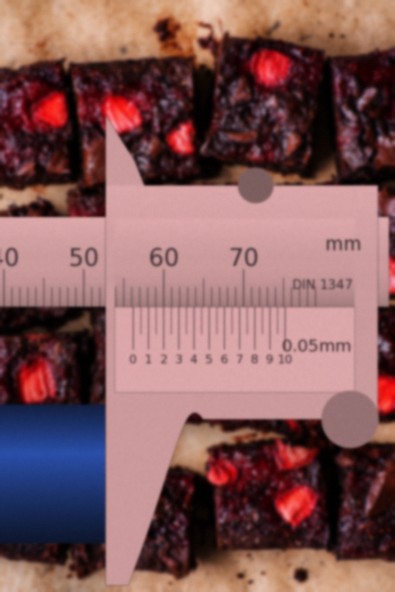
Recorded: 56.2
